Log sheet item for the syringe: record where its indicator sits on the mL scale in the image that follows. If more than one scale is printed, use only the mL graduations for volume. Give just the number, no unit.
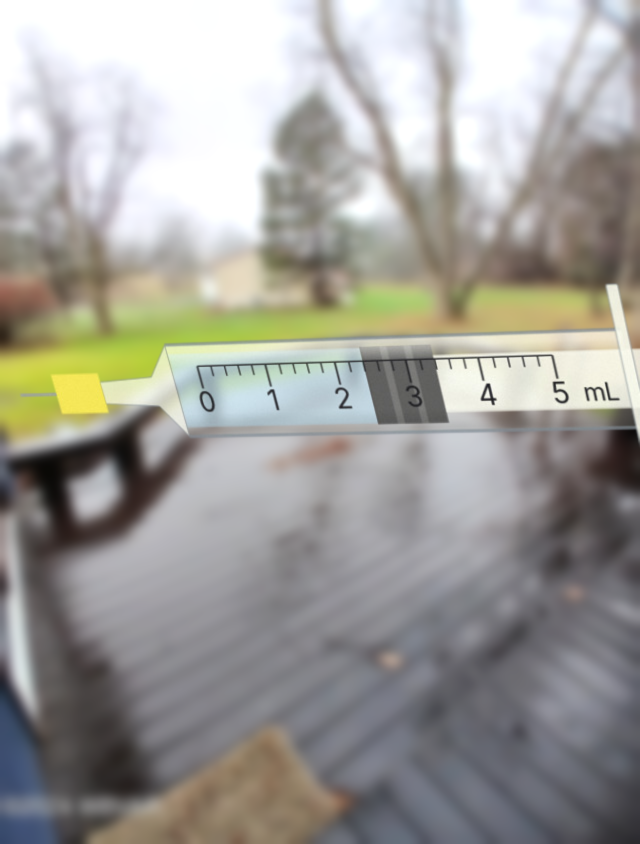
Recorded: 2.4
